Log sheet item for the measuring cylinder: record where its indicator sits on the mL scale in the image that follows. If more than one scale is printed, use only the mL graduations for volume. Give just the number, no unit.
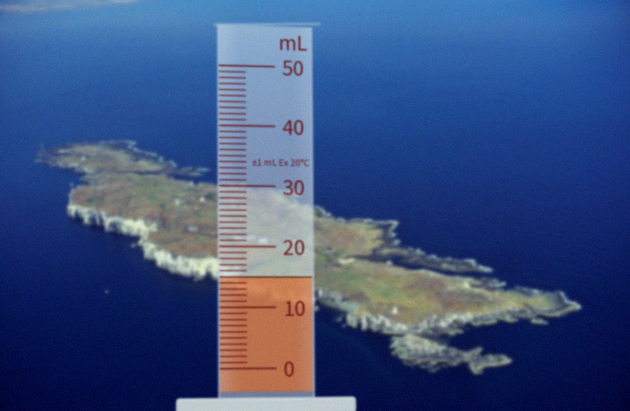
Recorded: 15
